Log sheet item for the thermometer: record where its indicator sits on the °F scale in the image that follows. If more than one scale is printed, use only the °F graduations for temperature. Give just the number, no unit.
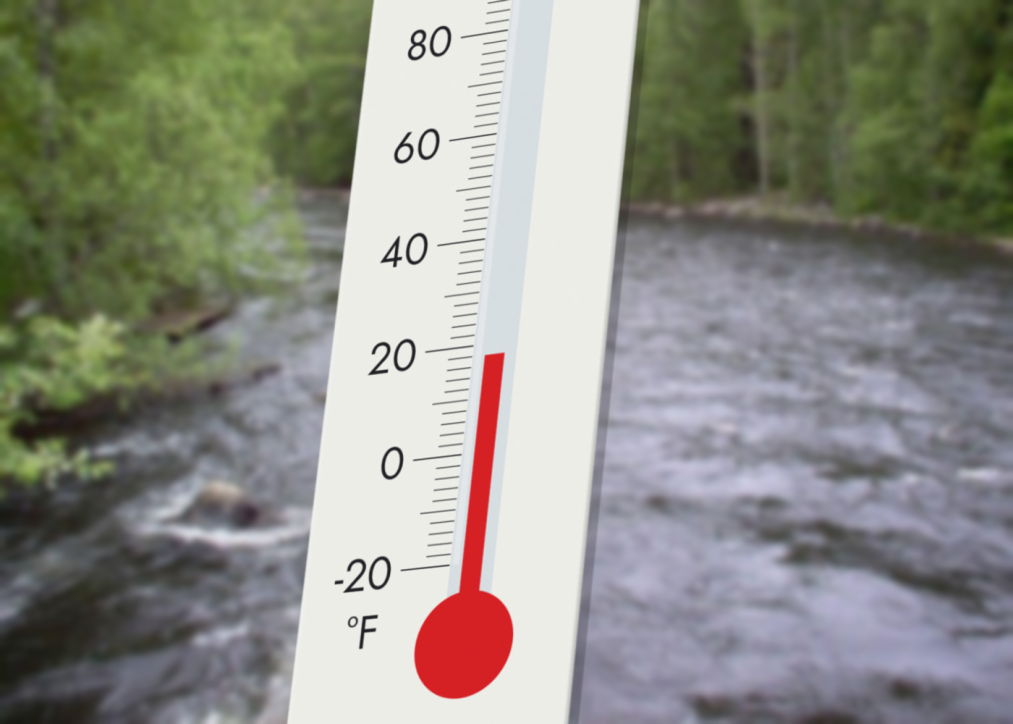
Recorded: 18
